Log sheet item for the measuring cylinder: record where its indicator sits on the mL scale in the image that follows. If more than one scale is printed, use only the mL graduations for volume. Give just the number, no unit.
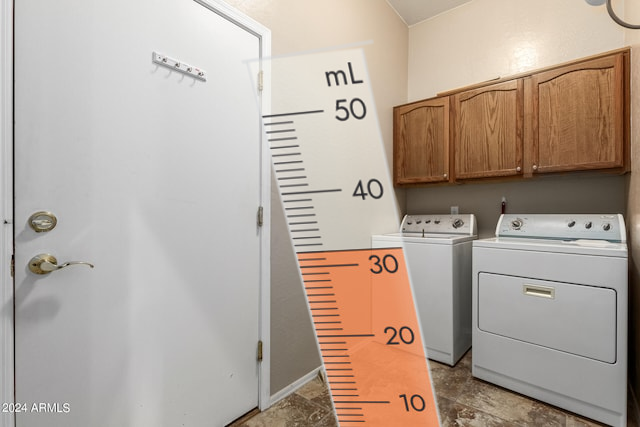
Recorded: 32
